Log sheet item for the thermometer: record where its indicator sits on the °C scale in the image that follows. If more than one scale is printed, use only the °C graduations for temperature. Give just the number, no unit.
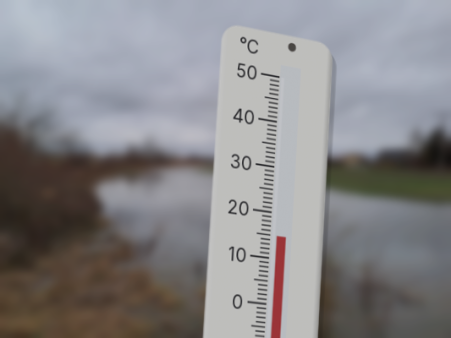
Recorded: 15
